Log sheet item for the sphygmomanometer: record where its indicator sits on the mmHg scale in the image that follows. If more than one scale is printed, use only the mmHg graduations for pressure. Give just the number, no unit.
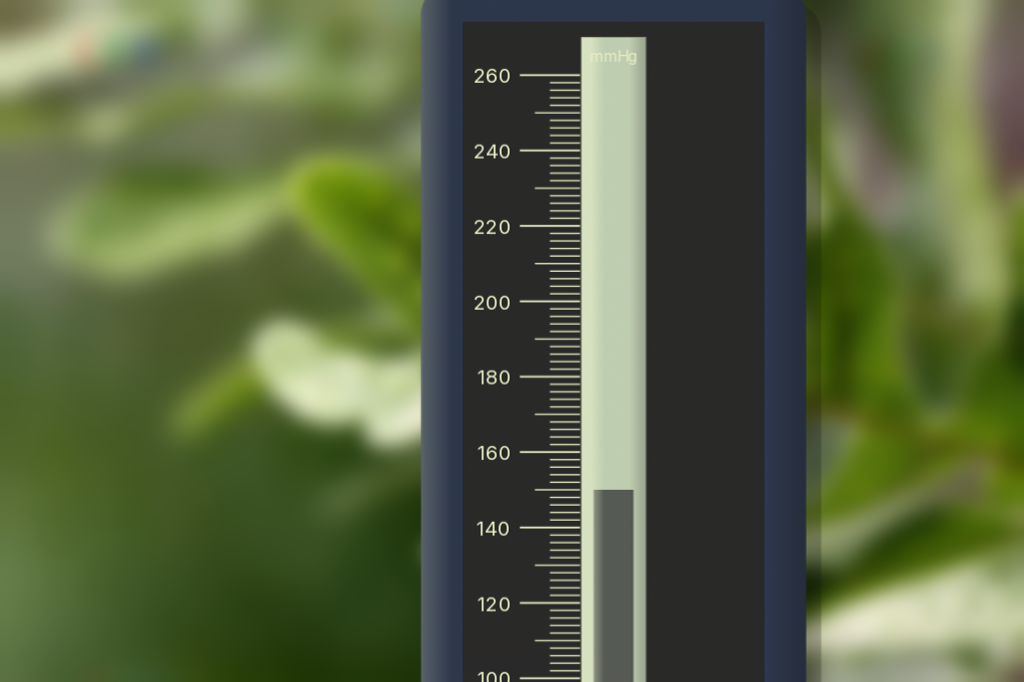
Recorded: 150
